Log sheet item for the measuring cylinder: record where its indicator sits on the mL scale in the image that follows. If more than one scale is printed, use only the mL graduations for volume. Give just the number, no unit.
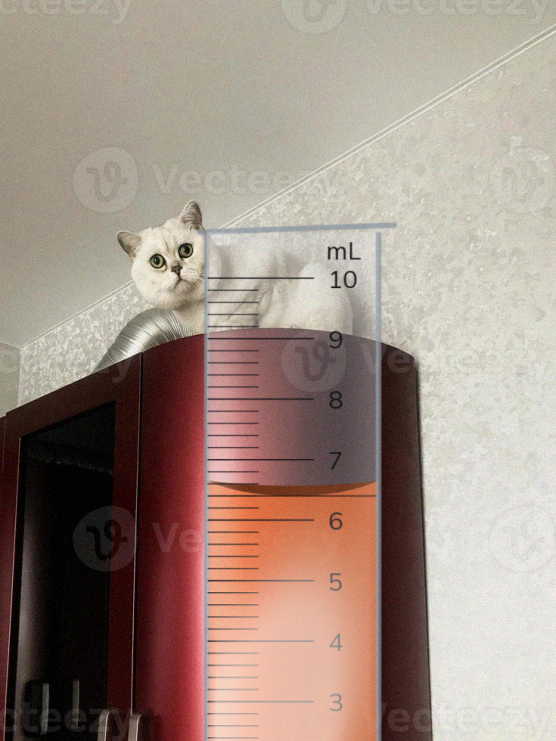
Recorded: 6.4
